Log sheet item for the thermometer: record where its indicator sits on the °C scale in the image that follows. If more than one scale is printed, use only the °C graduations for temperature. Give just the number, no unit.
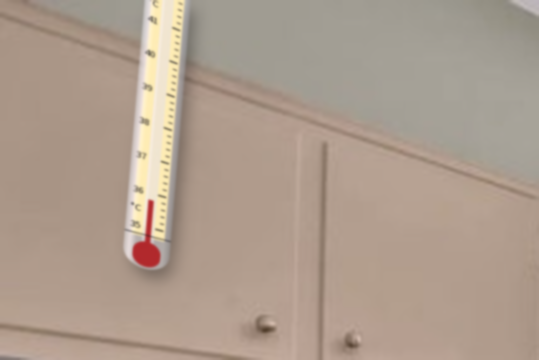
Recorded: 35.8
